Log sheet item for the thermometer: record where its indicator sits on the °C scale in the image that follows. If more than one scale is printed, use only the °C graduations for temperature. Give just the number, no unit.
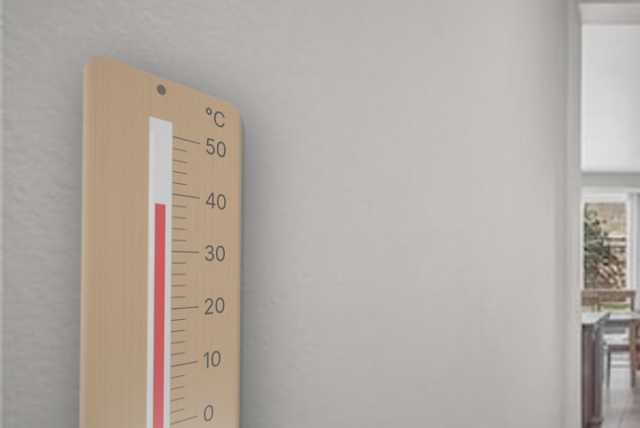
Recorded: 38
